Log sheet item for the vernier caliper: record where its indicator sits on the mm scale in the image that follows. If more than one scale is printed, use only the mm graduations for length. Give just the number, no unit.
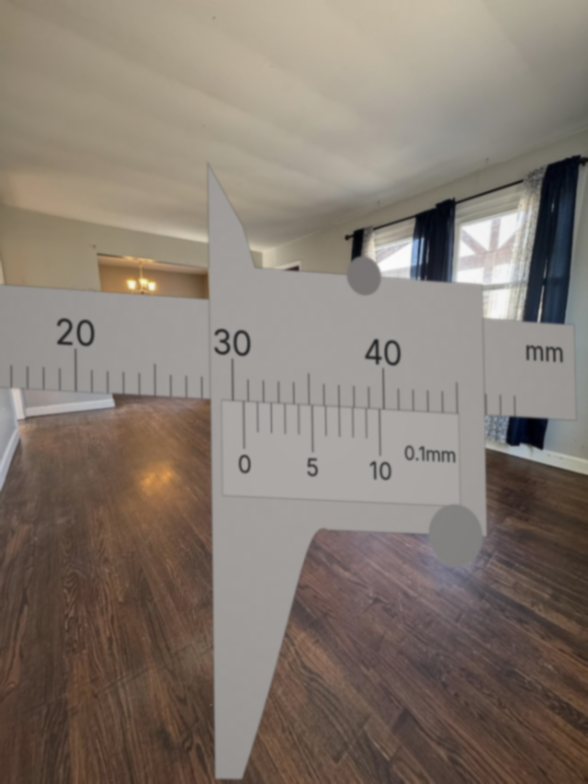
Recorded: 30.7
